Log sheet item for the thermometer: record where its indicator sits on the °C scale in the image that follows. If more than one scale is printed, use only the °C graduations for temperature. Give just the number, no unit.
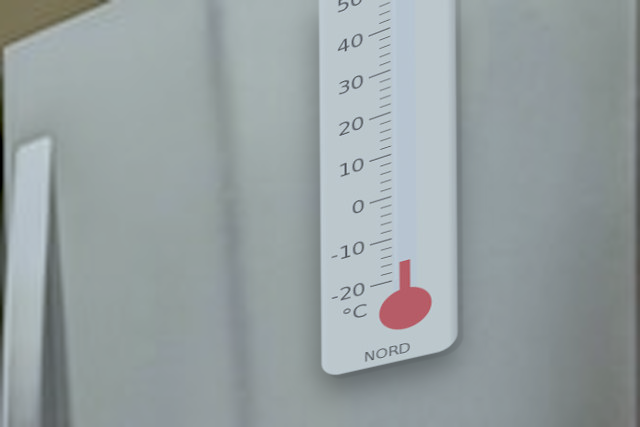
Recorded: -16
